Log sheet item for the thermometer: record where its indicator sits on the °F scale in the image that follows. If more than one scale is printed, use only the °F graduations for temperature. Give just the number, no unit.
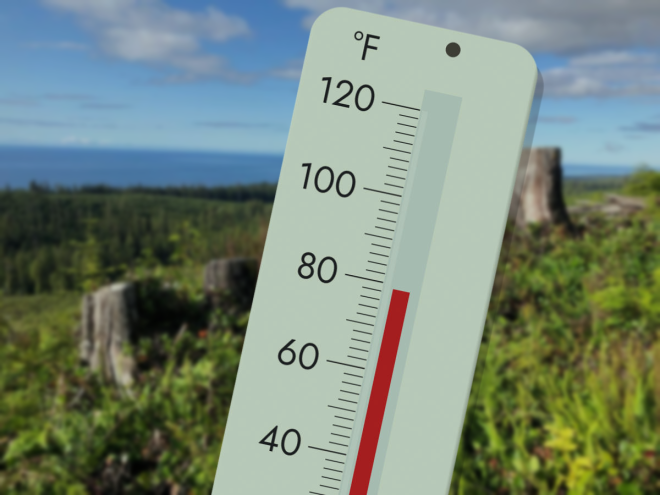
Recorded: 79
